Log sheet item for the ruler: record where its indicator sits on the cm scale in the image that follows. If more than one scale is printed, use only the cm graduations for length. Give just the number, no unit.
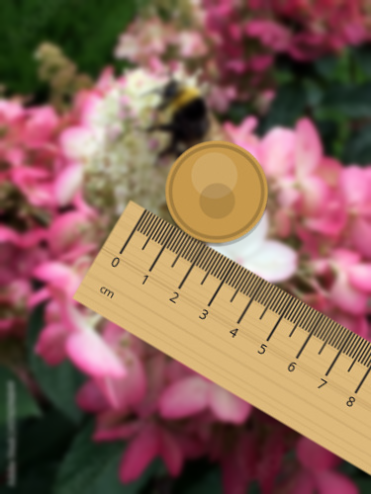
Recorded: 3
